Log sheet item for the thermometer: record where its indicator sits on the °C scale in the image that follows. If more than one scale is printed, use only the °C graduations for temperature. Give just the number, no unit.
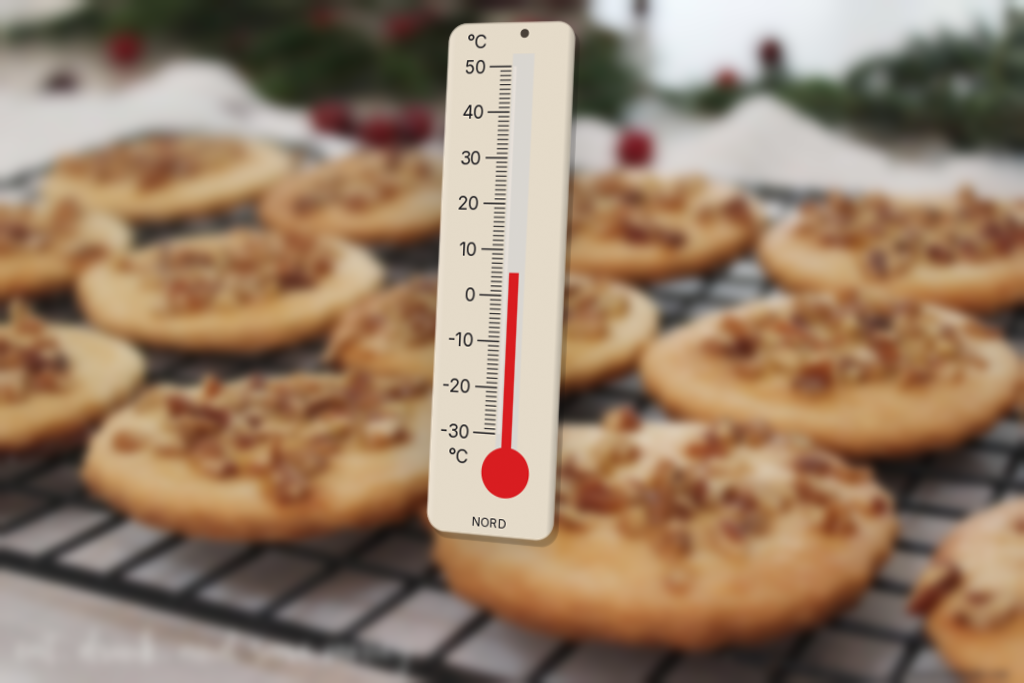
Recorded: 5
